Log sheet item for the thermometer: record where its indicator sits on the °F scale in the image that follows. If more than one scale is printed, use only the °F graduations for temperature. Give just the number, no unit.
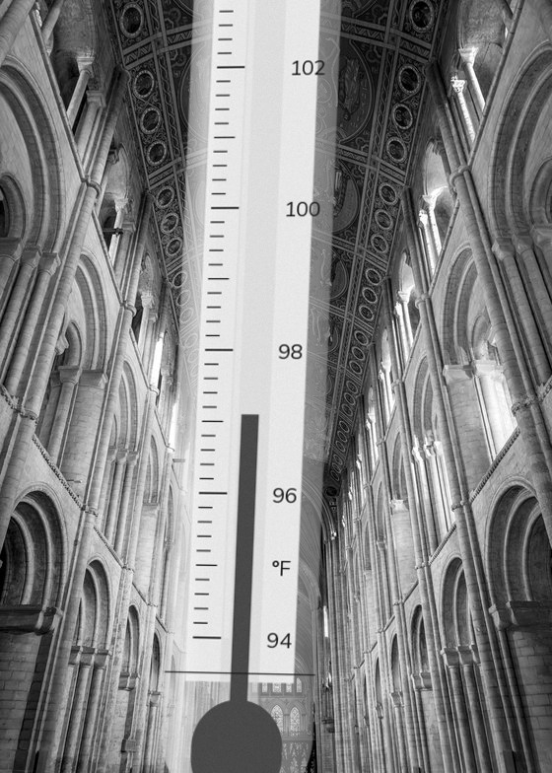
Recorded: 97.1
